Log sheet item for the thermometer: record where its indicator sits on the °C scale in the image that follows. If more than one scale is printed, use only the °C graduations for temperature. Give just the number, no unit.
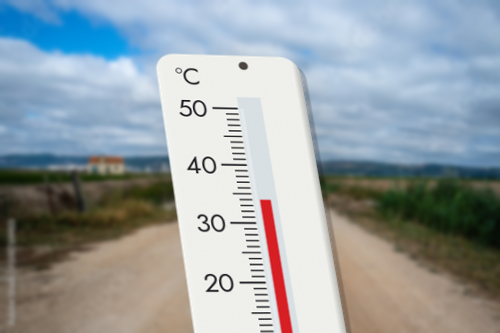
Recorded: 34
